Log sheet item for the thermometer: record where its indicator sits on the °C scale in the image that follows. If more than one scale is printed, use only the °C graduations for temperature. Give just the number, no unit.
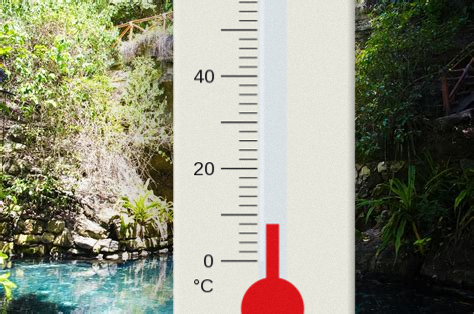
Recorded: 8
